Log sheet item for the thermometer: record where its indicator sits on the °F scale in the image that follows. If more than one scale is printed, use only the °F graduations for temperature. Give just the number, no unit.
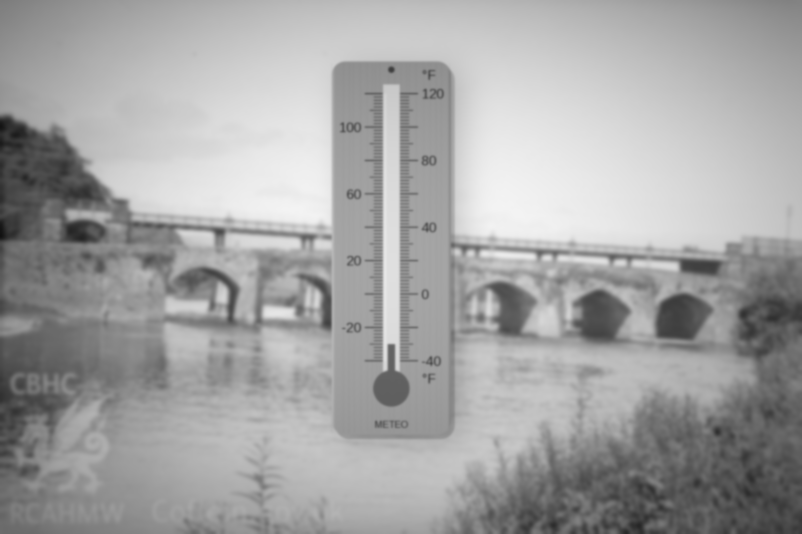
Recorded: -30
